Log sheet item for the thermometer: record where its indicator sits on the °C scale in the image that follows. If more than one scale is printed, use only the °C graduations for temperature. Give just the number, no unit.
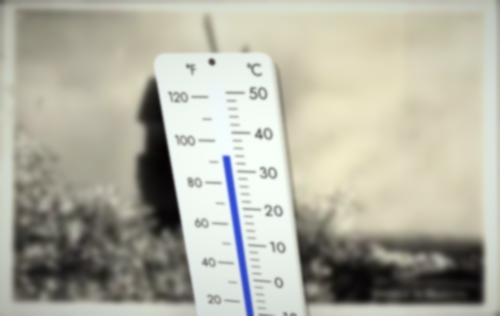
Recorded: 34
